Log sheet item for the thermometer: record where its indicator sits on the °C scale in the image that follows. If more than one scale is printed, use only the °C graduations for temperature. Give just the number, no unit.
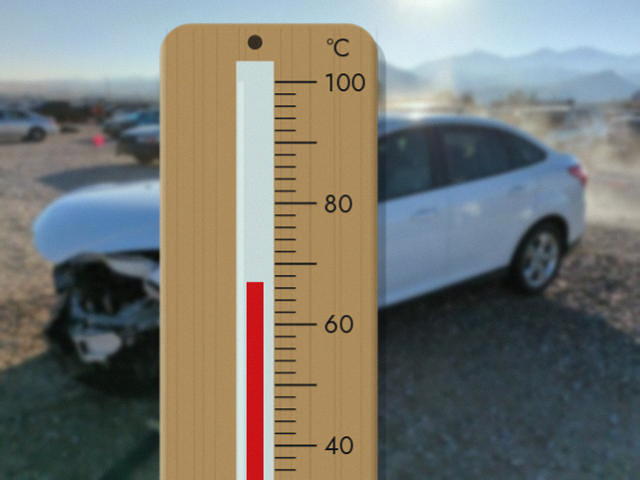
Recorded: 67
